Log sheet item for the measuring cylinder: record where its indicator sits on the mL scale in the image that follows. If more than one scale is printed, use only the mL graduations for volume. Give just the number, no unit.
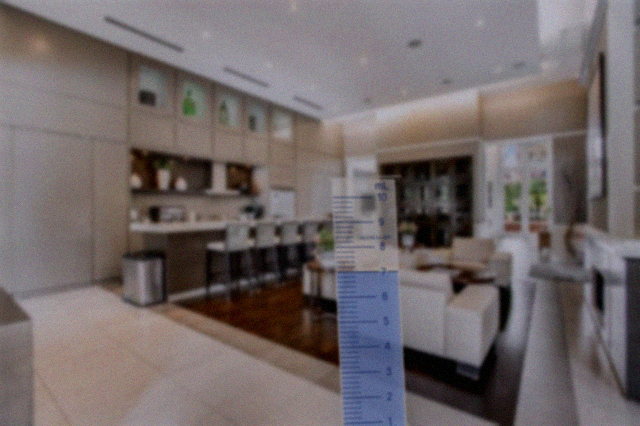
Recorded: 7
